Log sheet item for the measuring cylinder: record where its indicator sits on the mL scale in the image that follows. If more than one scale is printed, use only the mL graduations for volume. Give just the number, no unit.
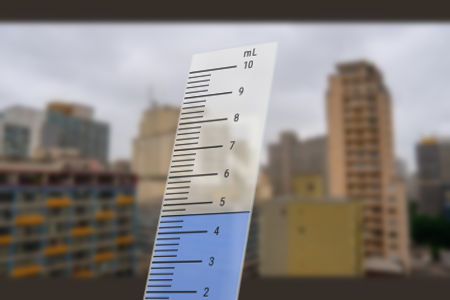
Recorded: 4.6
